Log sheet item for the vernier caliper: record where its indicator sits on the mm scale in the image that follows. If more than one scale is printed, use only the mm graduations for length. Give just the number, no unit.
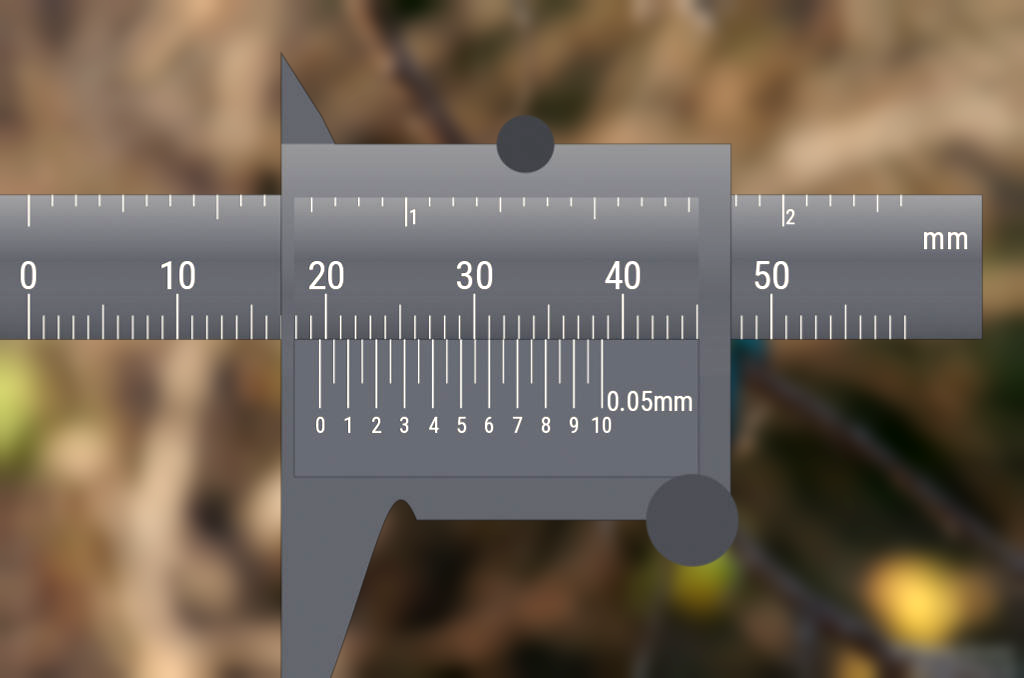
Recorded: 19.6
